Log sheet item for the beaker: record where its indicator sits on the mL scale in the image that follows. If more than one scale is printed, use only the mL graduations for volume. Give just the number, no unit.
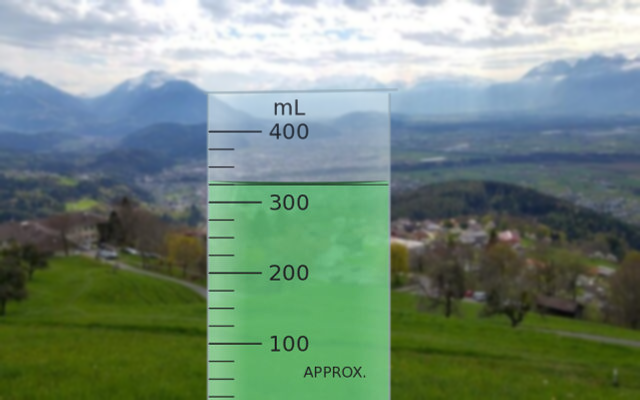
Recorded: 325
